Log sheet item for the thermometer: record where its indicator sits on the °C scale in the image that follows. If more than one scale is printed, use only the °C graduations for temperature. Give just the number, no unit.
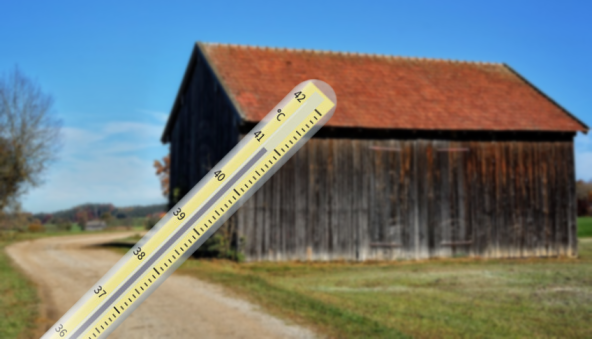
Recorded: 40.9
